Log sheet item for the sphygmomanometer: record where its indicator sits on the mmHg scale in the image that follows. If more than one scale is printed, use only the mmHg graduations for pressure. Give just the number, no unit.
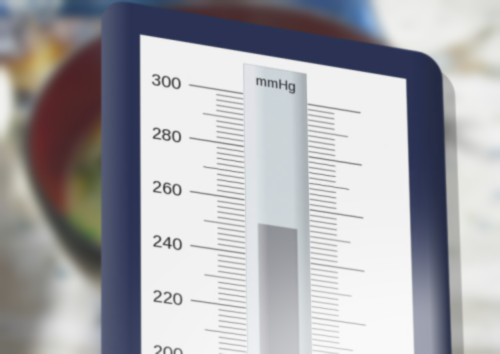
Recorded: 252
